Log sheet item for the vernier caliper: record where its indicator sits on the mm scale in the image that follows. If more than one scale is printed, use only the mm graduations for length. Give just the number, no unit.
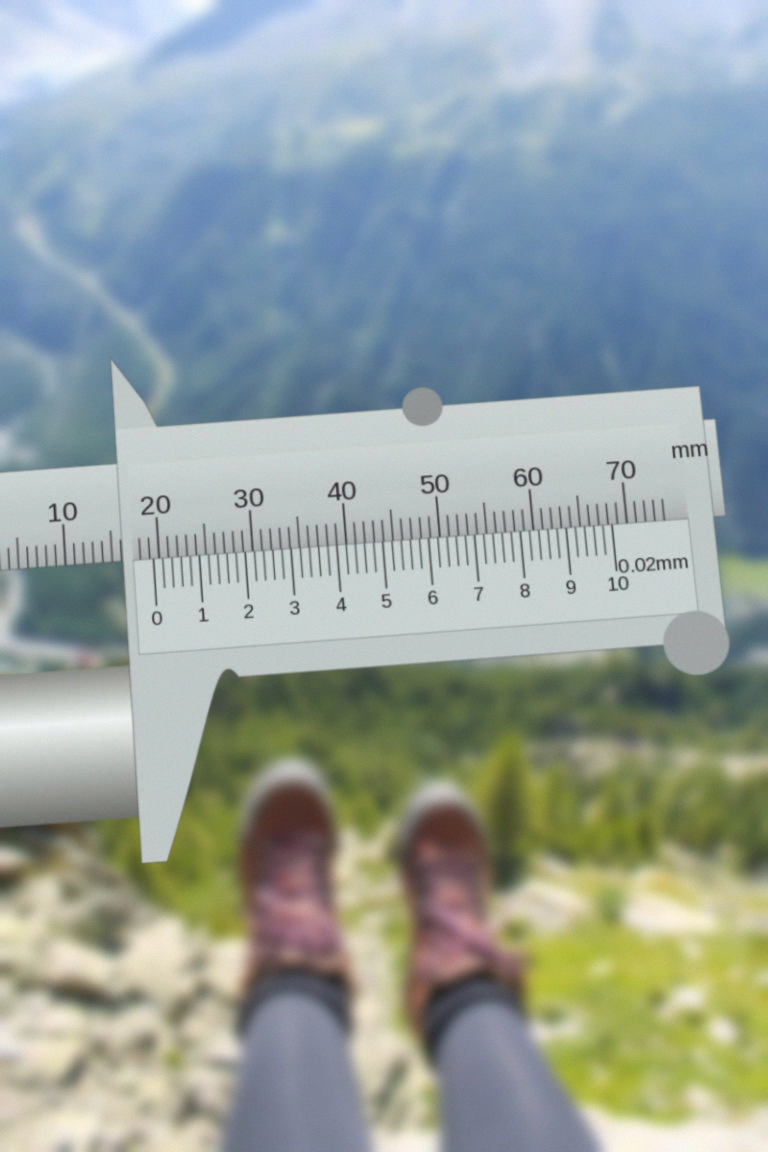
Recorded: 19.4
